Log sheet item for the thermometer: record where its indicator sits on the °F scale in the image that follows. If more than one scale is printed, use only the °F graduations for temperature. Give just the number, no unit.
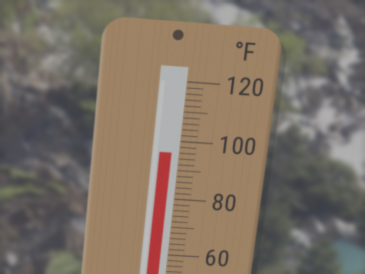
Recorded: 96
